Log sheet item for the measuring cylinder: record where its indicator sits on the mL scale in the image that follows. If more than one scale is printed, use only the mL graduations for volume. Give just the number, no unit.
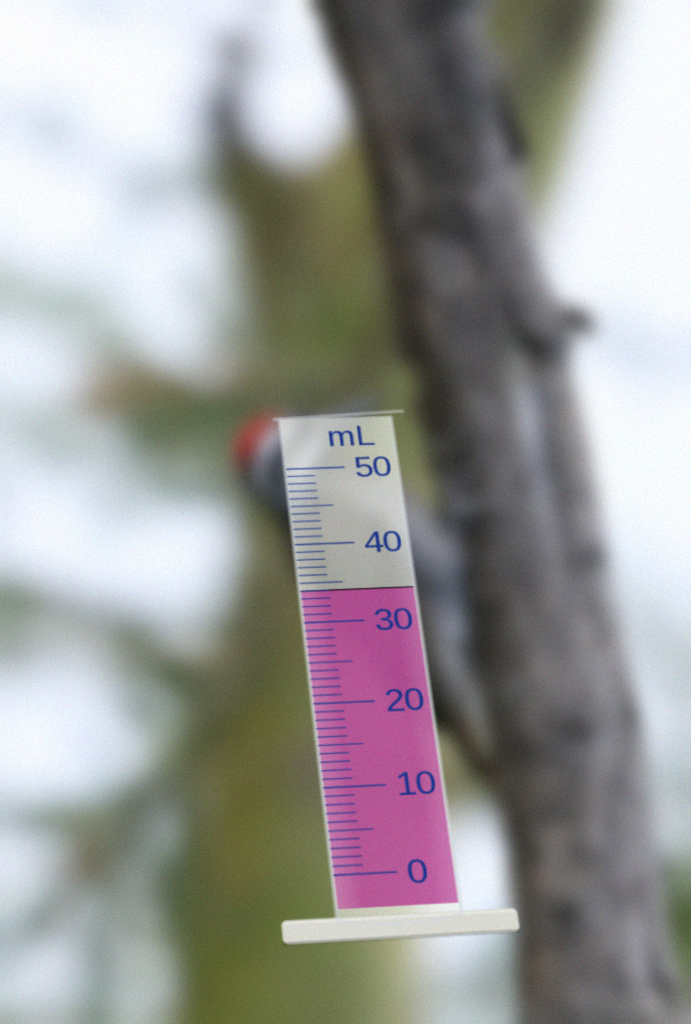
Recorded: 34
